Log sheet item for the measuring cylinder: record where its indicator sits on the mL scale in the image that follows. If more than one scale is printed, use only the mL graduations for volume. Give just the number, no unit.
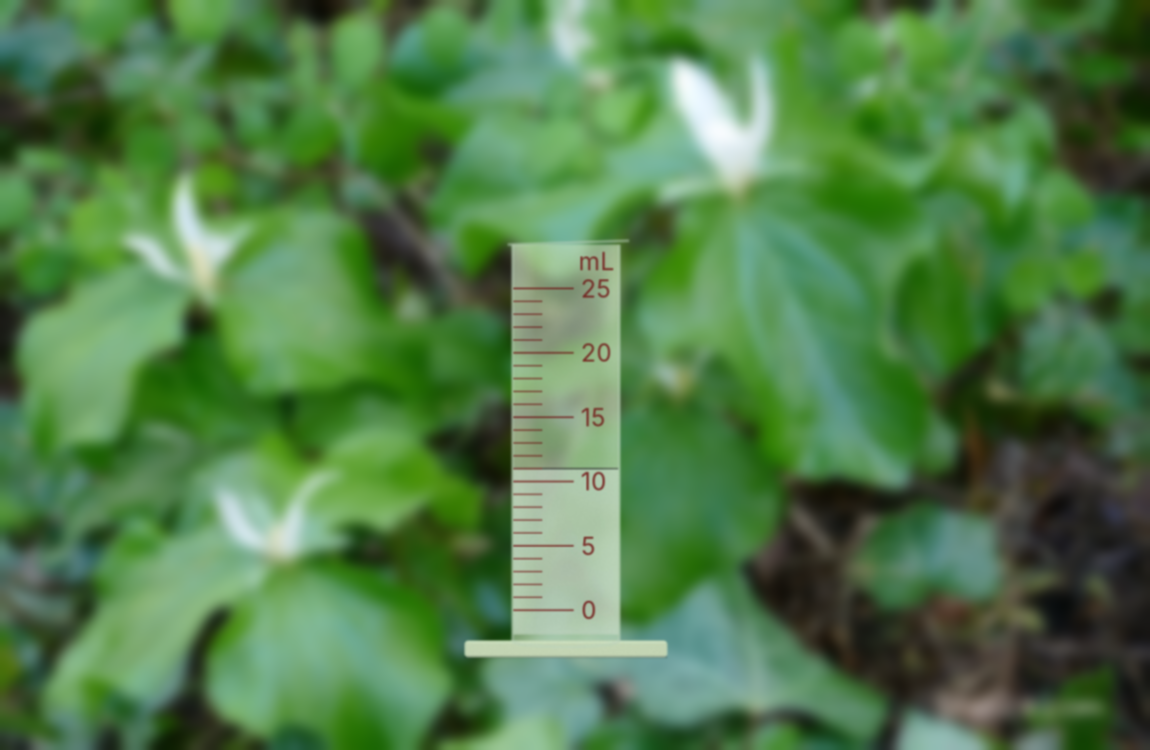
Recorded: 11
